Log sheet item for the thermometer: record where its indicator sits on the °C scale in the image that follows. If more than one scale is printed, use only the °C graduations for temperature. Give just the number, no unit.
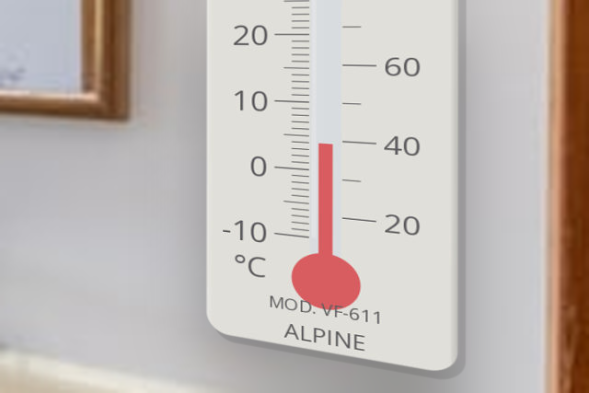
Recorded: 4
